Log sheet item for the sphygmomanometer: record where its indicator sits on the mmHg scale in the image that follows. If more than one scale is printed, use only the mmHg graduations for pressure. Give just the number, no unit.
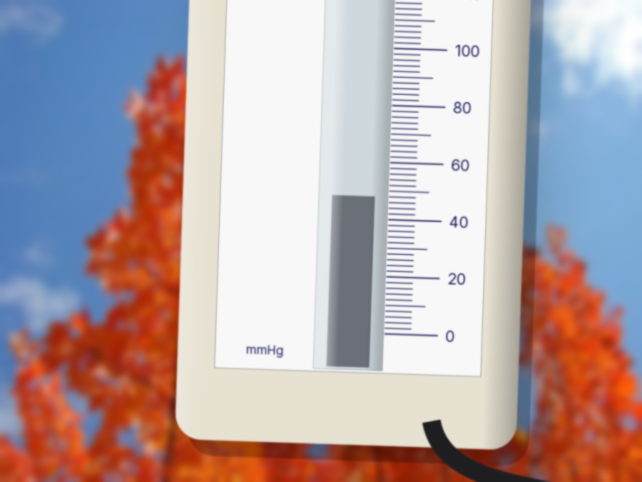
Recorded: 48
